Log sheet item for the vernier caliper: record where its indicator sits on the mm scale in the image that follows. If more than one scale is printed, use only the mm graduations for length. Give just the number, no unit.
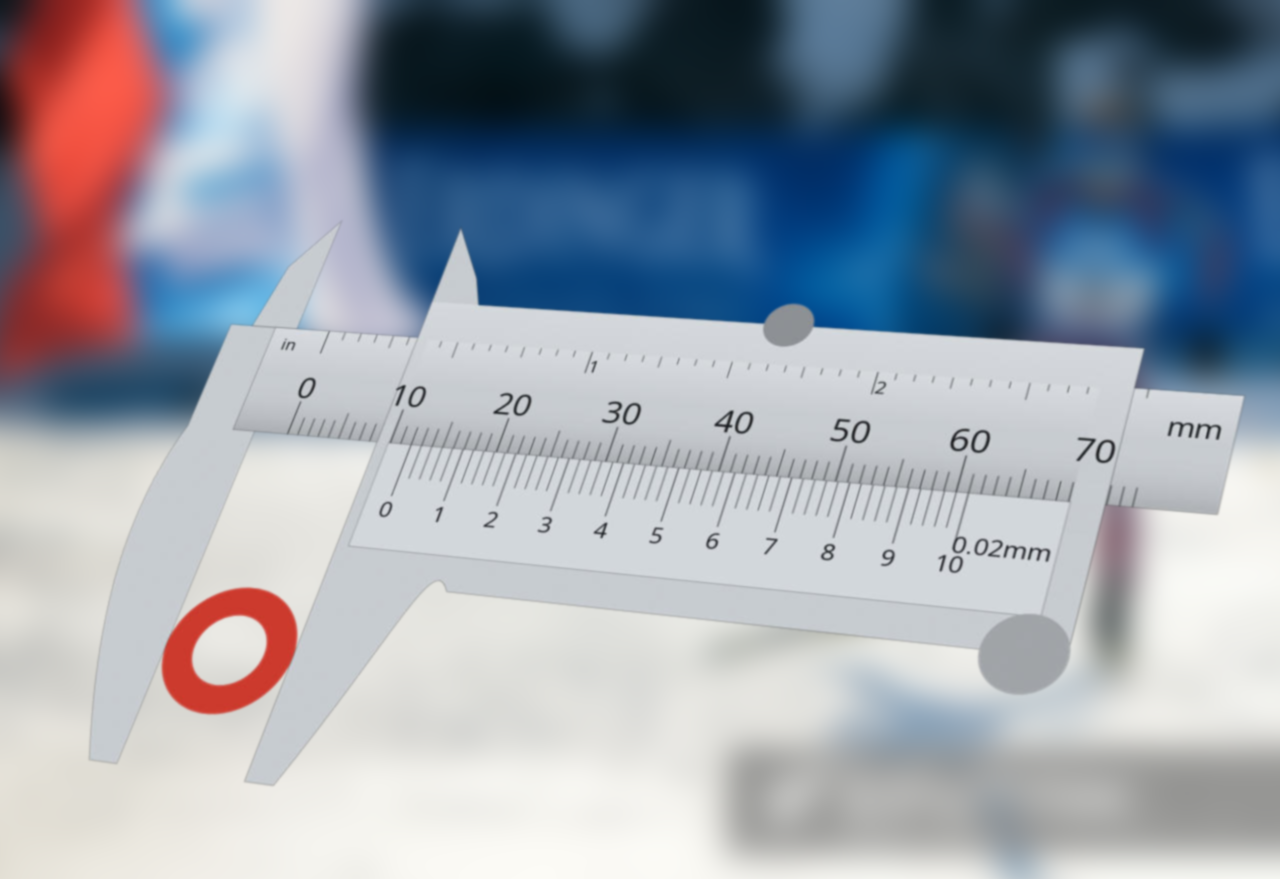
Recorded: 12.0
